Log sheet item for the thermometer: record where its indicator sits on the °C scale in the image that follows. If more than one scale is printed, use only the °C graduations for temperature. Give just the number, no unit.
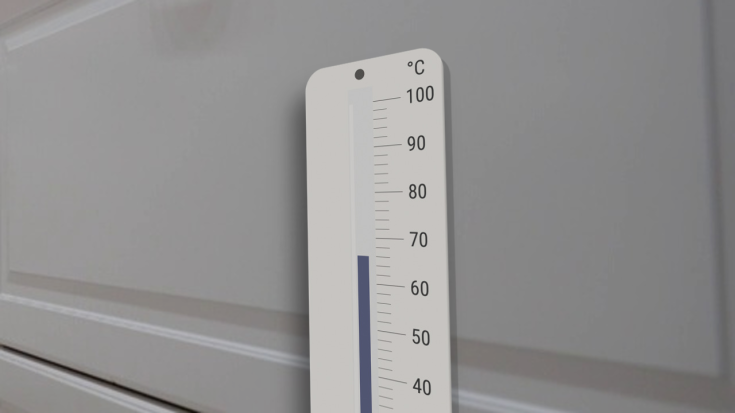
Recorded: 66
